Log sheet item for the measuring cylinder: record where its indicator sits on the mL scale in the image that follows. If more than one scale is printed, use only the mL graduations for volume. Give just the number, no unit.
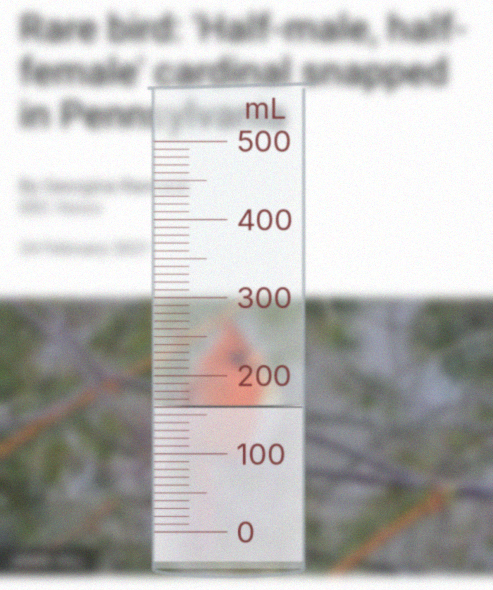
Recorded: 160
